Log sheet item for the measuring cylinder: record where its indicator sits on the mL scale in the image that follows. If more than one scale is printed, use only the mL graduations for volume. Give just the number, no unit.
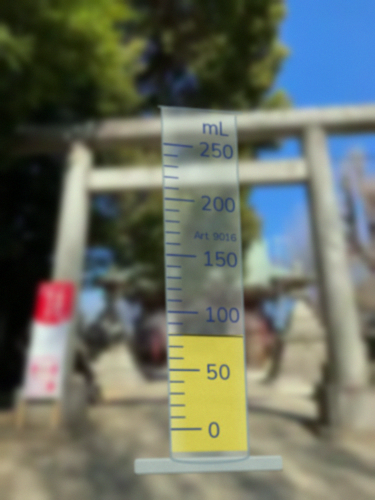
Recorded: 80
